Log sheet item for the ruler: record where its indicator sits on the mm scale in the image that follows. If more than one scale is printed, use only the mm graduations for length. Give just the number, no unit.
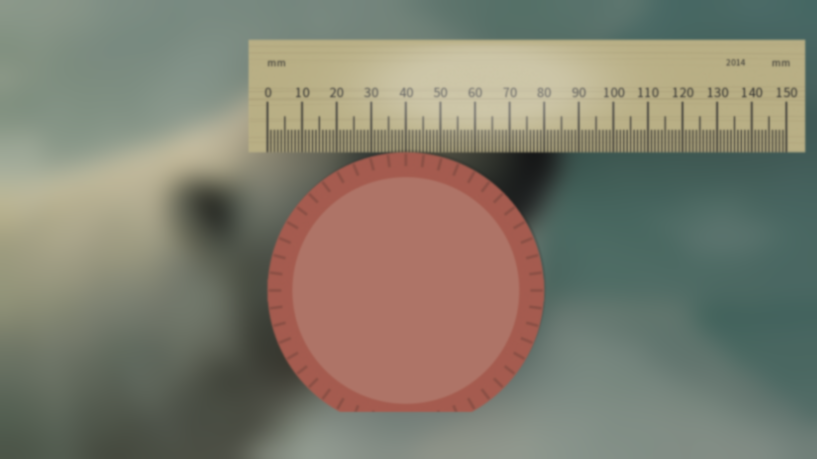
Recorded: 80
